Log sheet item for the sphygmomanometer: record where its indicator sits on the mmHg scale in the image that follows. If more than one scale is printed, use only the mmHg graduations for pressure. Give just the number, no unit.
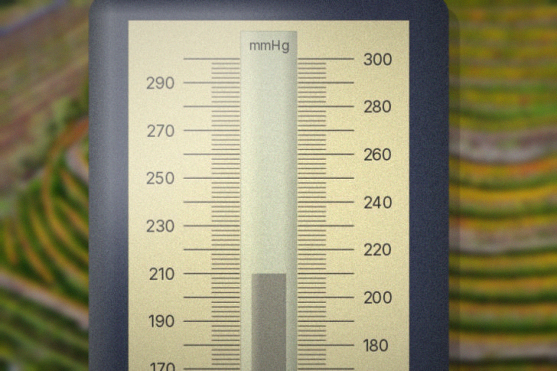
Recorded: 210
